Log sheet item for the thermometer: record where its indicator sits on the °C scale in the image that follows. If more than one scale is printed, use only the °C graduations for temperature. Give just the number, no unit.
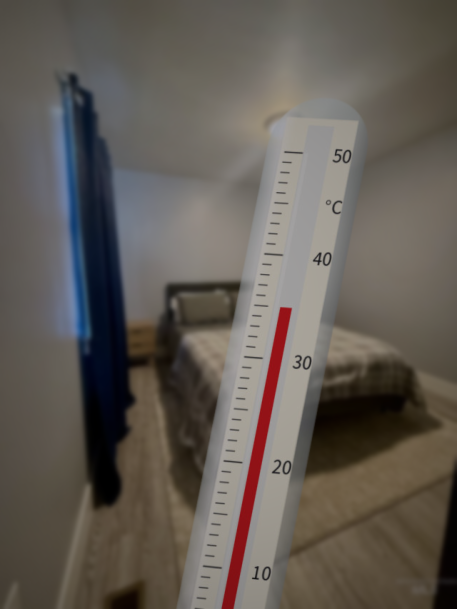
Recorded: 35
